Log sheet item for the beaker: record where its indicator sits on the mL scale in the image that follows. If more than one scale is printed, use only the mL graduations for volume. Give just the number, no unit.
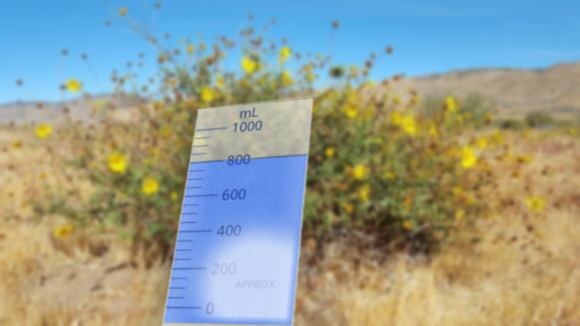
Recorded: 800
